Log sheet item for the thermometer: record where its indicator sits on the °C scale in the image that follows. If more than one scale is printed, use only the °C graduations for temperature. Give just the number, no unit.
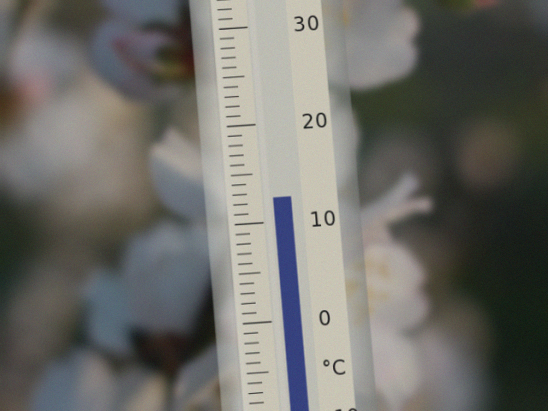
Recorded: 12.5
